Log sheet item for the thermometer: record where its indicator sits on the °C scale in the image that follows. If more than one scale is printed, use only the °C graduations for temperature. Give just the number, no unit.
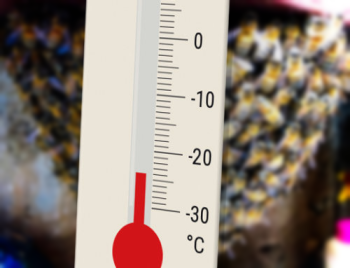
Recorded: -24
